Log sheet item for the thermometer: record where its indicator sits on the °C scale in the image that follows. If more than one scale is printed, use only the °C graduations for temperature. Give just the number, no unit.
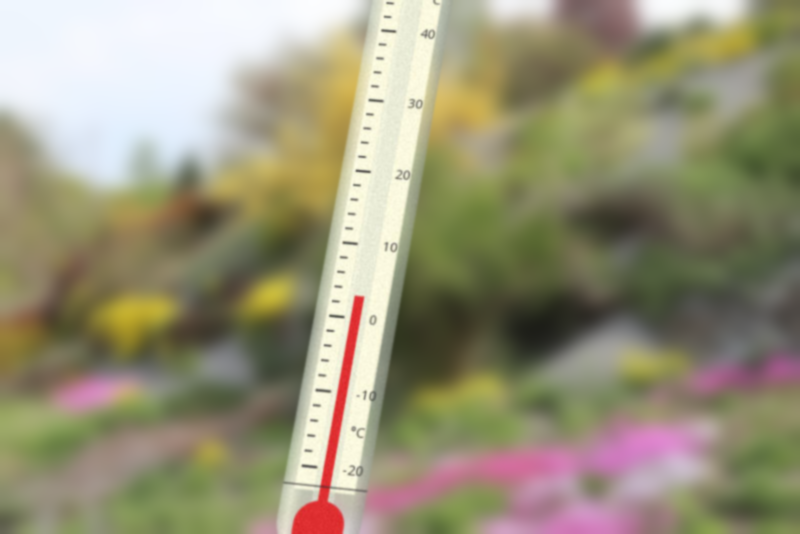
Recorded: 3
